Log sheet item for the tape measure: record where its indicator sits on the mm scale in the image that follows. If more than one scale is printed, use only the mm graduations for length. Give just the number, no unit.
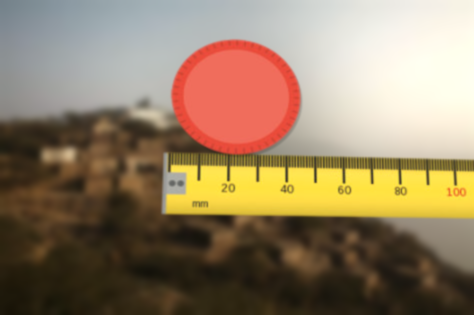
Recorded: 45
